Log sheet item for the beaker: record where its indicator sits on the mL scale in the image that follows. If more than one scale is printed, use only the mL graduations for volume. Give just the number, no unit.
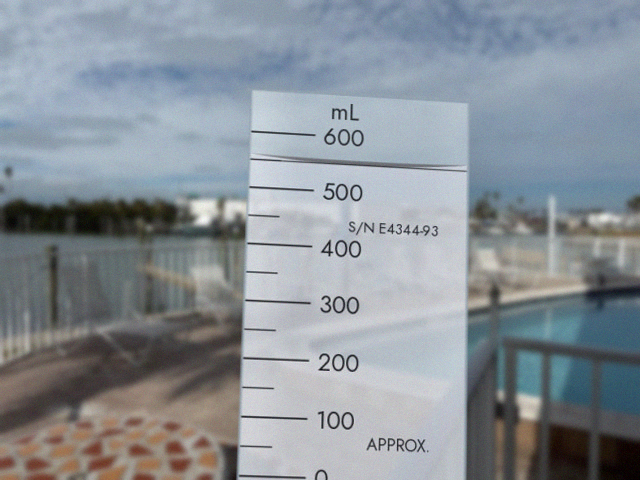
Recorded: 550
